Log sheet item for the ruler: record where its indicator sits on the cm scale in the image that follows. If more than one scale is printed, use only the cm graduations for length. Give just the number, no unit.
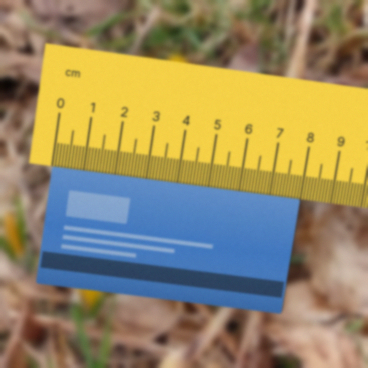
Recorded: 8
